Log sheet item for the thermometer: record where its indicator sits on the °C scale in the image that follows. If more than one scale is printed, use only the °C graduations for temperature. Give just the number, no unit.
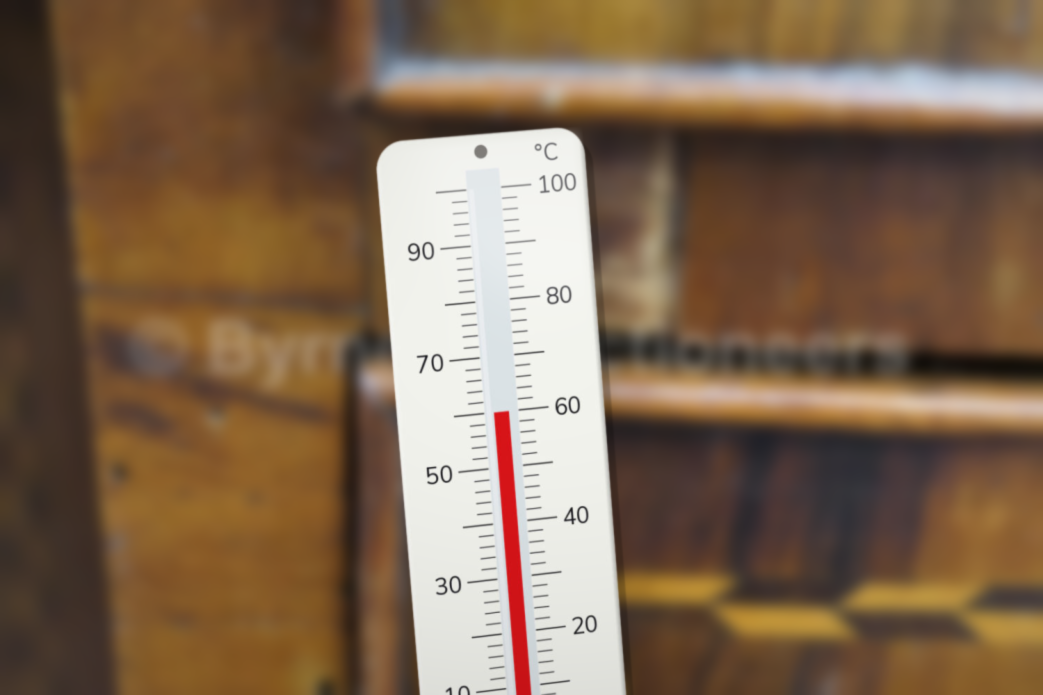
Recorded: 60
